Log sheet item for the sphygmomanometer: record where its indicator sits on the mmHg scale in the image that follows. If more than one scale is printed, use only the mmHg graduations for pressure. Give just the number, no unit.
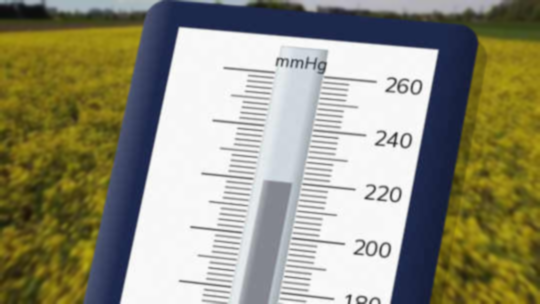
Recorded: 220
